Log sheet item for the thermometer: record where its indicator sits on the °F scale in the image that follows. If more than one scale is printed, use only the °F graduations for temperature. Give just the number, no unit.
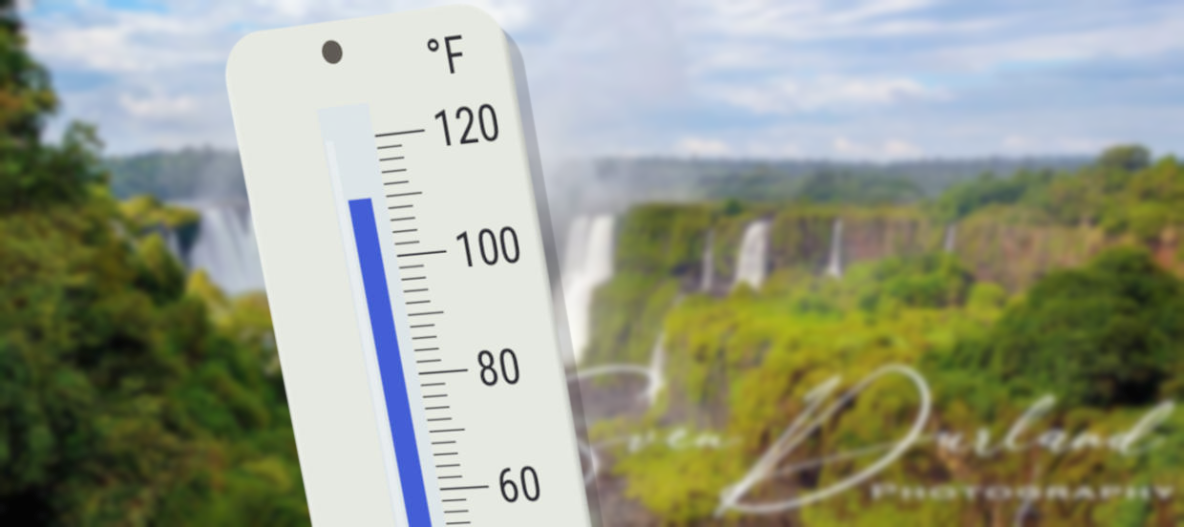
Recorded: 110
